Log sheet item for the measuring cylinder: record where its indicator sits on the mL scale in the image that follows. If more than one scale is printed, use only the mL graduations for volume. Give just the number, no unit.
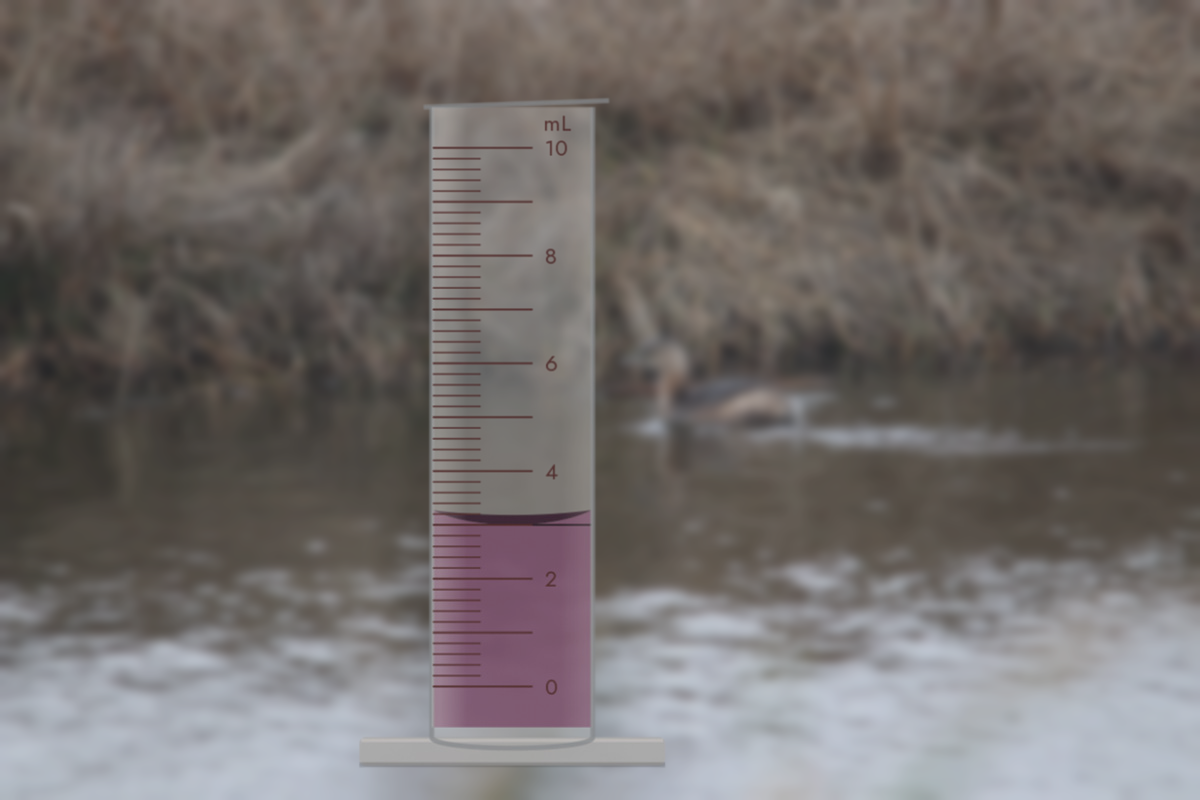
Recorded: 3
